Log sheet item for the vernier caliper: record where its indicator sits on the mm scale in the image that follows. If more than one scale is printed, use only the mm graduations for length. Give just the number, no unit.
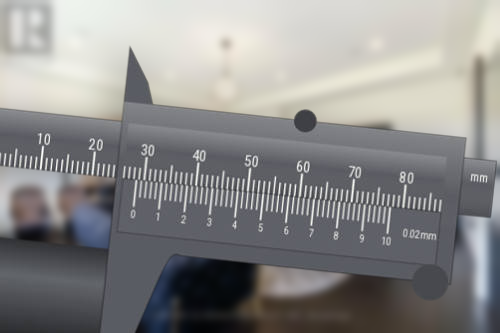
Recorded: 28.5
